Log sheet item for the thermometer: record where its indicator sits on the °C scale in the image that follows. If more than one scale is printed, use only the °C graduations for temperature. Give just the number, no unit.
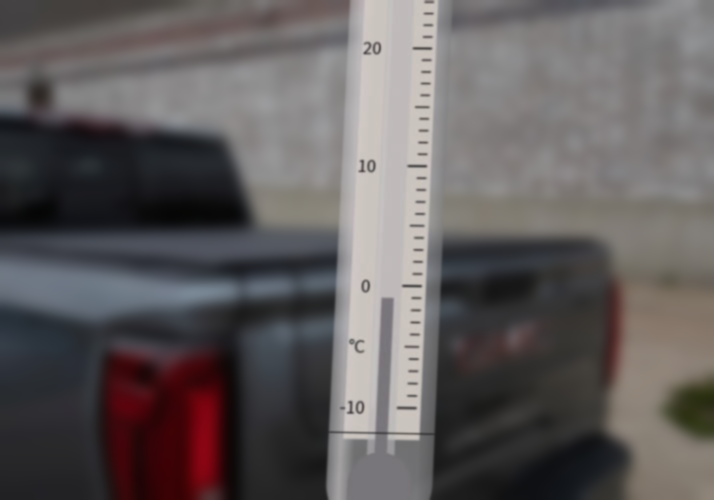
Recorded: -1
